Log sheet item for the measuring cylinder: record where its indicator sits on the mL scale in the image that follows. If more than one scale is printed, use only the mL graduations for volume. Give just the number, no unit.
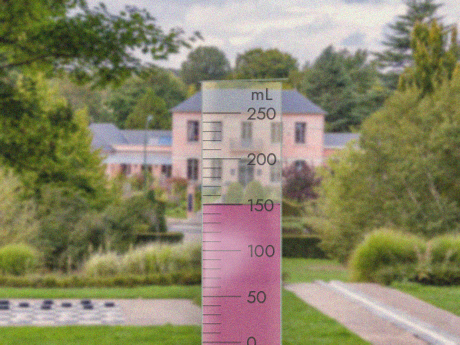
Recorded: 150
